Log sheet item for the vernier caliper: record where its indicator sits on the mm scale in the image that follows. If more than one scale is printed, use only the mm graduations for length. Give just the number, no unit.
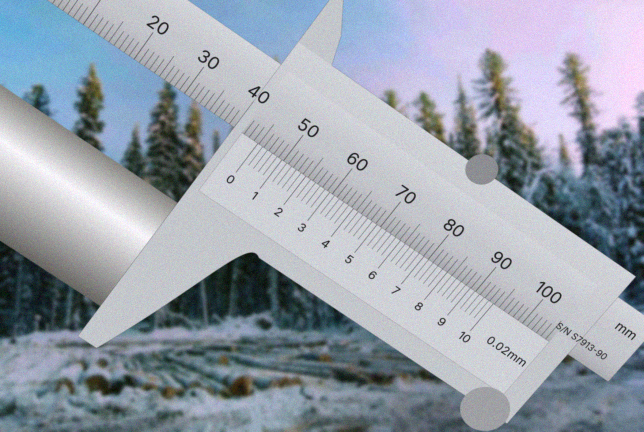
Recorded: 44.8
